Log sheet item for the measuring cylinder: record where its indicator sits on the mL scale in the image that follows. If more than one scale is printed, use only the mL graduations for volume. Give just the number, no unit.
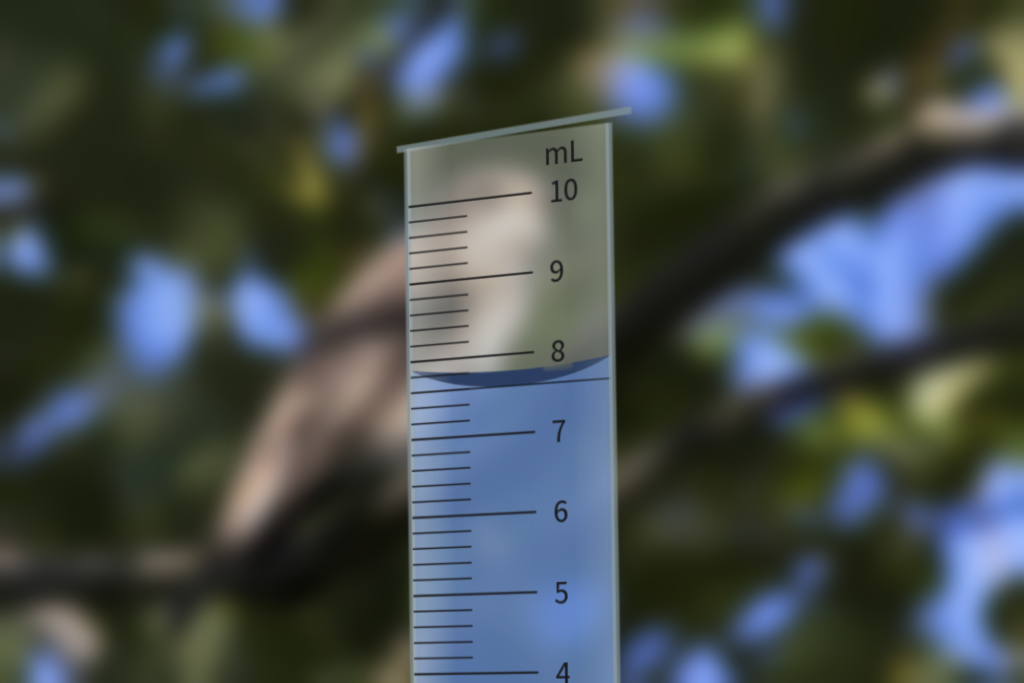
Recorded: 7.6
